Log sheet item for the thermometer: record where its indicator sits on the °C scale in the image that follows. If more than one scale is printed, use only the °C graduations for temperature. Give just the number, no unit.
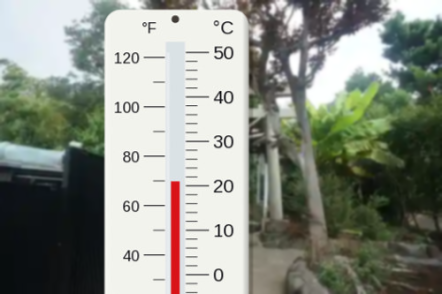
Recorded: 21
